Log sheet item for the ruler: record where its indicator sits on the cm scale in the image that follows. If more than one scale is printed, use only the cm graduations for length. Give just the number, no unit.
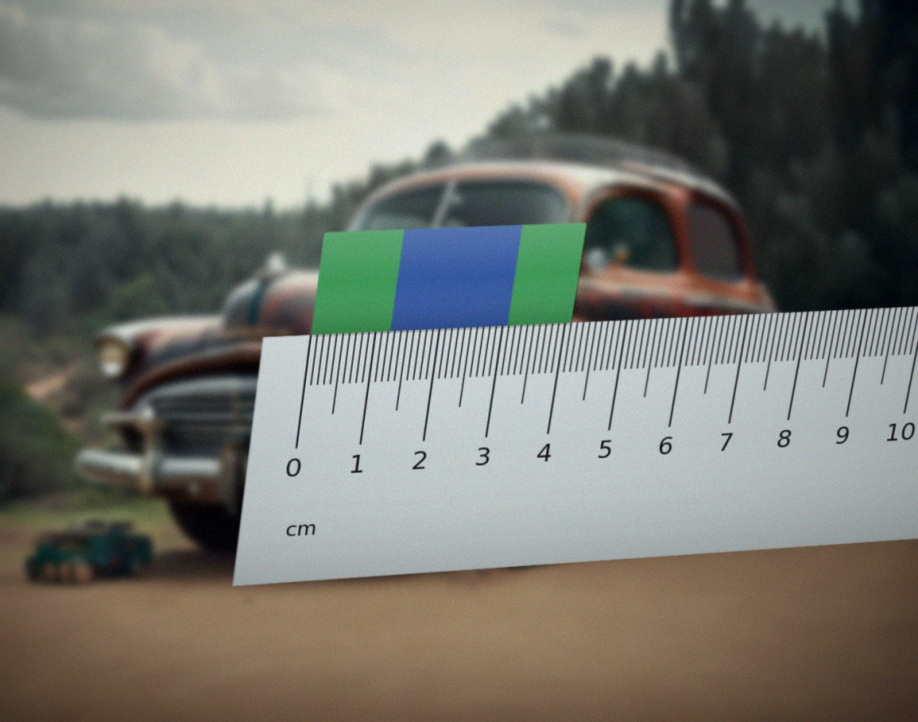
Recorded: 4.1
